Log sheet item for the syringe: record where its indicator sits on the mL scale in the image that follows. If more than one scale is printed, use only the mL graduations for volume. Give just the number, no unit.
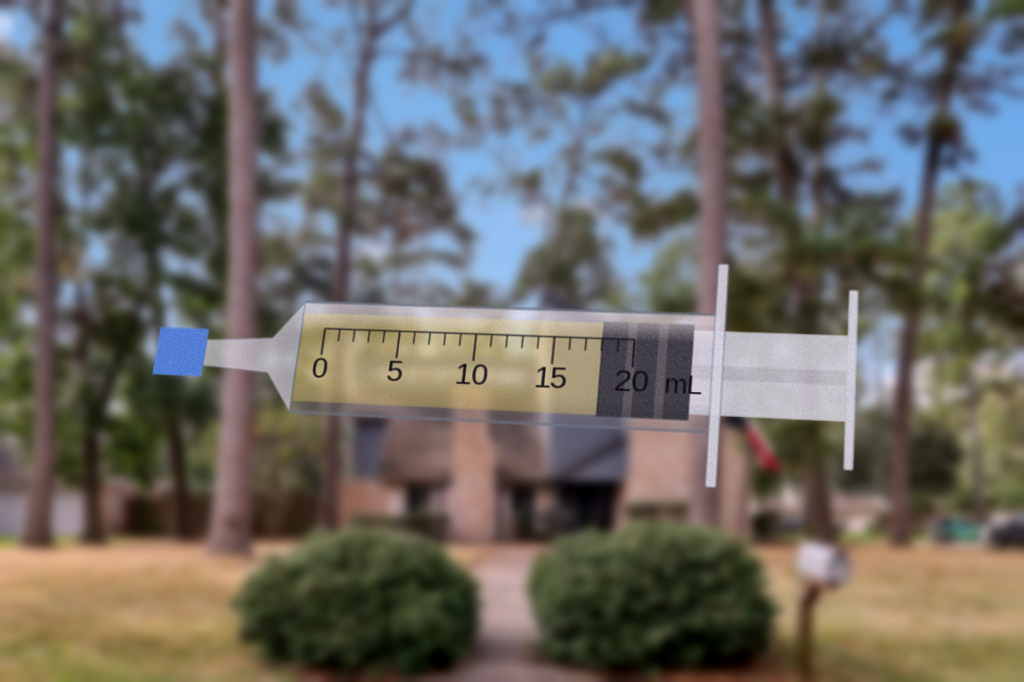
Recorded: 18
